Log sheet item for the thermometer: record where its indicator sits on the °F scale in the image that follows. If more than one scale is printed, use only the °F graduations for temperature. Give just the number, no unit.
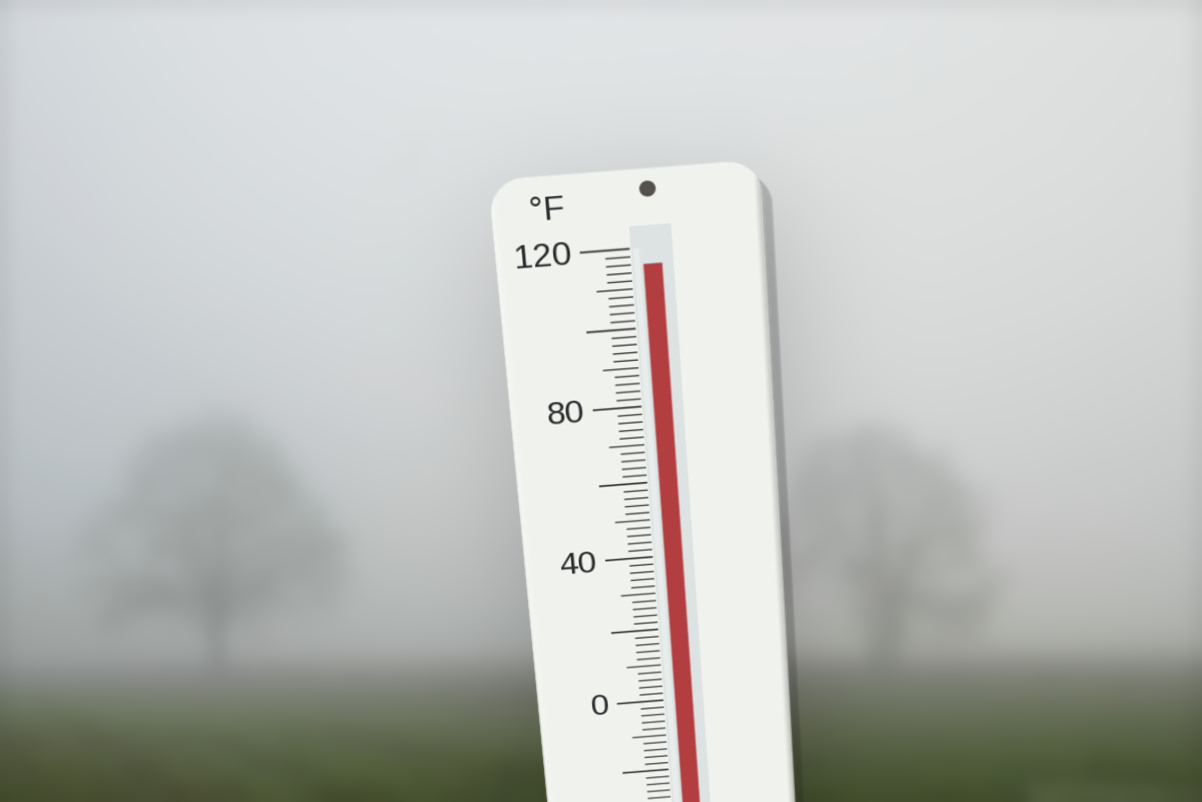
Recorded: 116
